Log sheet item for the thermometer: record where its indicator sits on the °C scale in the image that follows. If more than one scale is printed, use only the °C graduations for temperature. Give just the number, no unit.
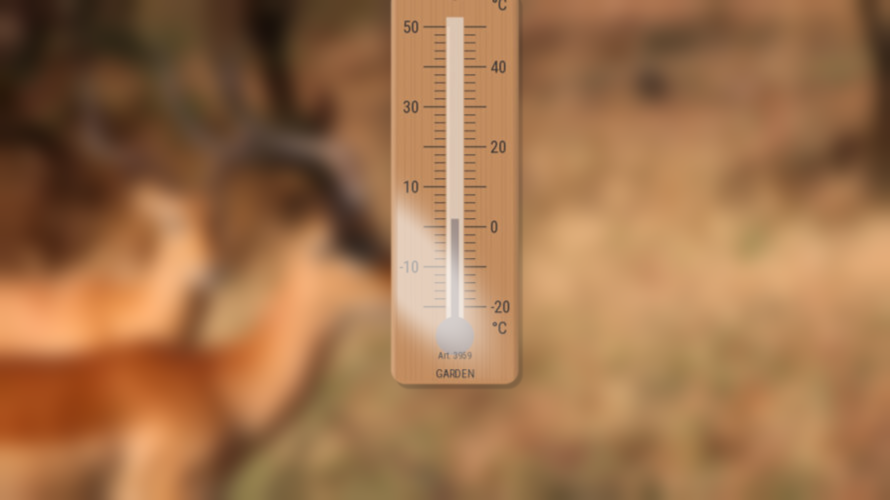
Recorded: 2
